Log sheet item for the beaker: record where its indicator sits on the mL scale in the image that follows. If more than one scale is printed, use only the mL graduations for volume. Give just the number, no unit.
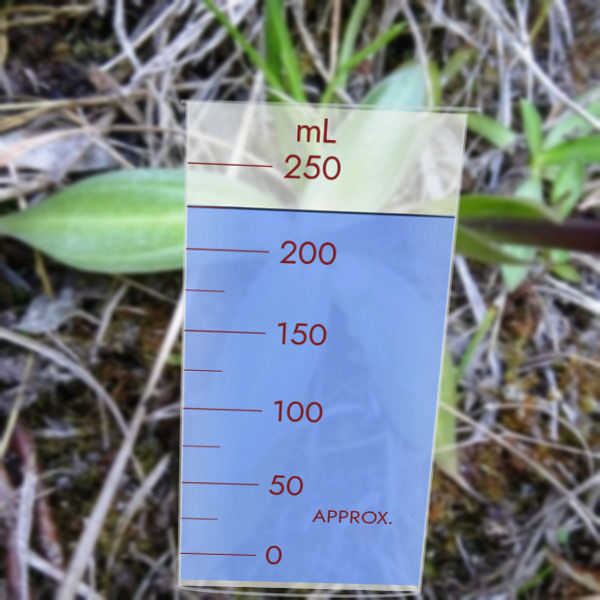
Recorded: 225
